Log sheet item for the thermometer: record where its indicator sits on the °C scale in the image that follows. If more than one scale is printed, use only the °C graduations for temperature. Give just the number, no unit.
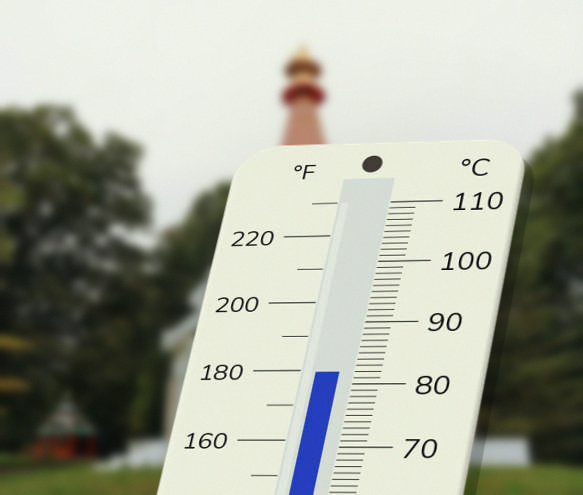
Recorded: 82
